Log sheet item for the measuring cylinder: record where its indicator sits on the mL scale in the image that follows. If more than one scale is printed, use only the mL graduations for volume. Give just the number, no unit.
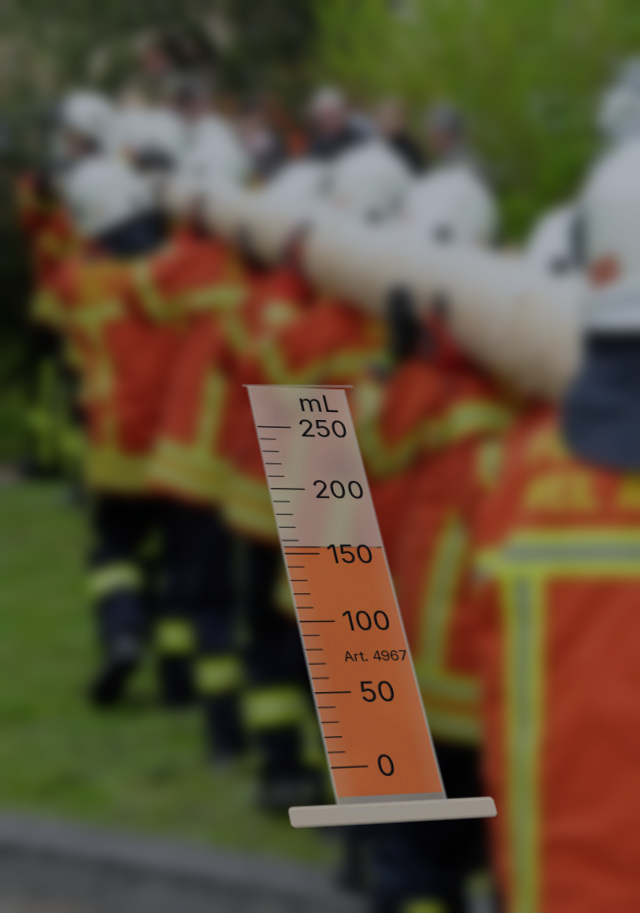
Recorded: 155
